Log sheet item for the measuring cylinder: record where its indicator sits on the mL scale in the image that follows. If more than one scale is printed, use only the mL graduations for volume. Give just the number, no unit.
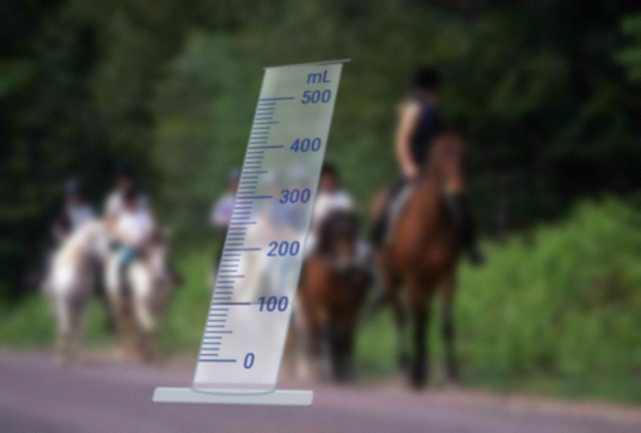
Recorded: 100
